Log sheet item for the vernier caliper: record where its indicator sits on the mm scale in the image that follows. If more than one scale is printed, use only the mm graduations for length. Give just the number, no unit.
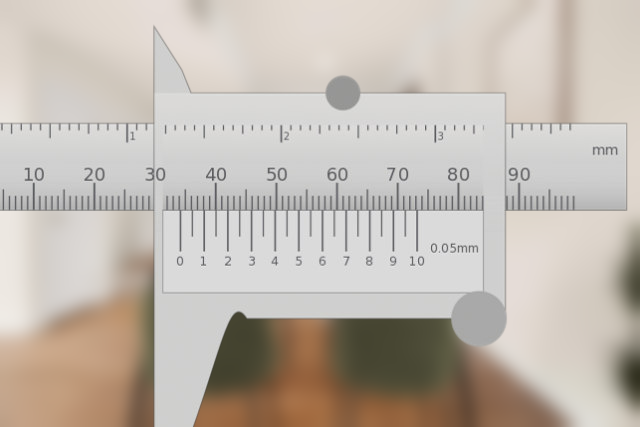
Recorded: 34.2
